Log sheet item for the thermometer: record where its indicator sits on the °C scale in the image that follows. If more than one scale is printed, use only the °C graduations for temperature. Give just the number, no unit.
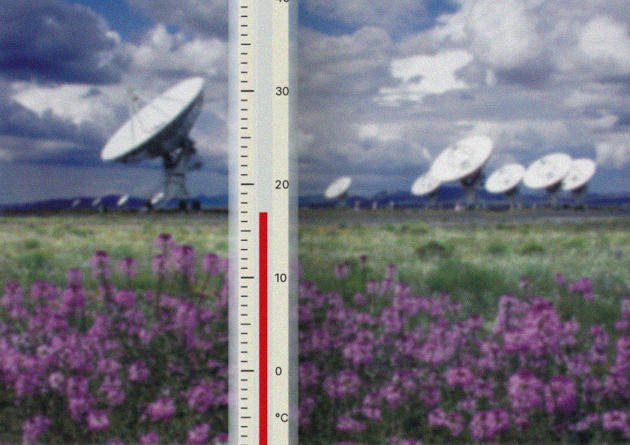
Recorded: 17
